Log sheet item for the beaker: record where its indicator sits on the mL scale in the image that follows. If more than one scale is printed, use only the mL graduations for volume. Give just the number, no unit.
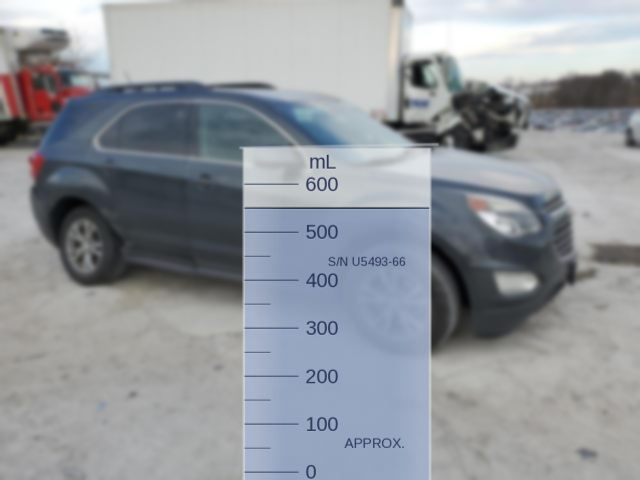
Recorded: 550
